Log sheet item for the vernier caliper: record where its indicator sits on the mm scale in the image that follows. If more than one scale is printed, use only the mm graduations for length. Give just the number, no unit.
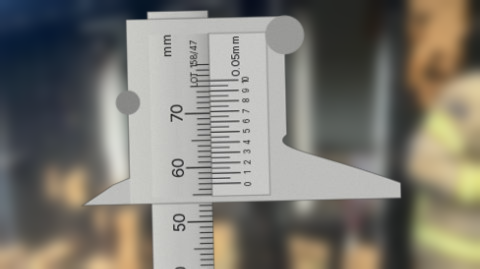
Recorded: 57.0
